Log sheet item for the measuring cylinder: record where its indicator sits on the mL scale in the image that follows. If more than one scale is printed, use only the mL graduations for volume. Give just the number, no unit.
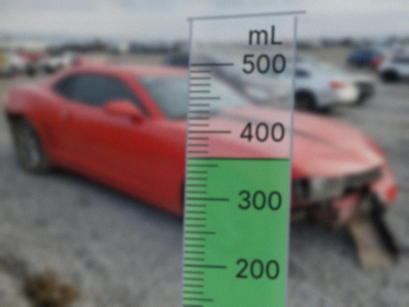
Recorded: 360
